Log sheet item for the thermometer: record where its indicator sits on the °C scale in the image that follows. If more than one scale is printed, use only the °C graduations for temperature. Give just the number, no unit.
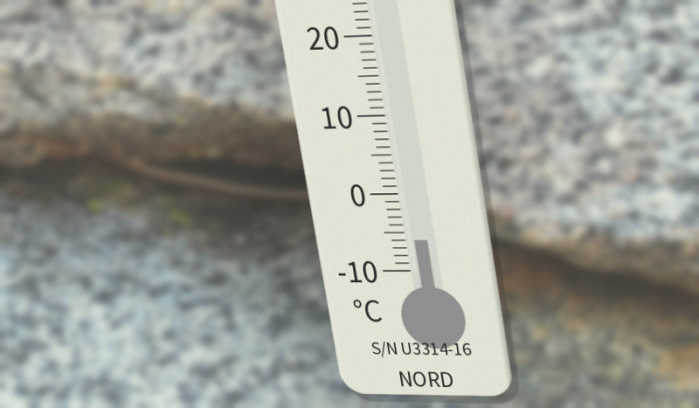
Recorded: -6
